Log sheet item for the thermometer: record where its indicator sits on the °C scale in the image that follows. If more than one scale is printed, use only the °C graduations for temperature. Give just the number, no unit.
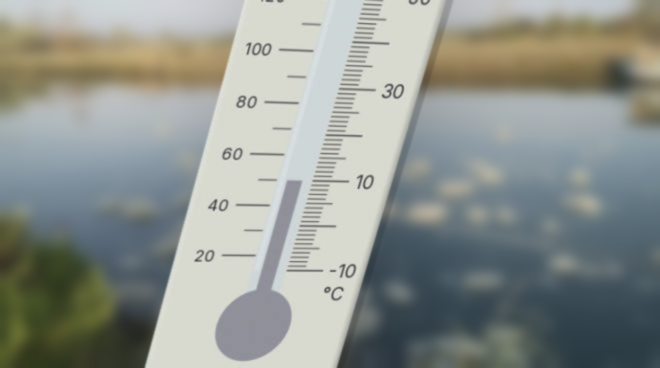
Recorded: 10
